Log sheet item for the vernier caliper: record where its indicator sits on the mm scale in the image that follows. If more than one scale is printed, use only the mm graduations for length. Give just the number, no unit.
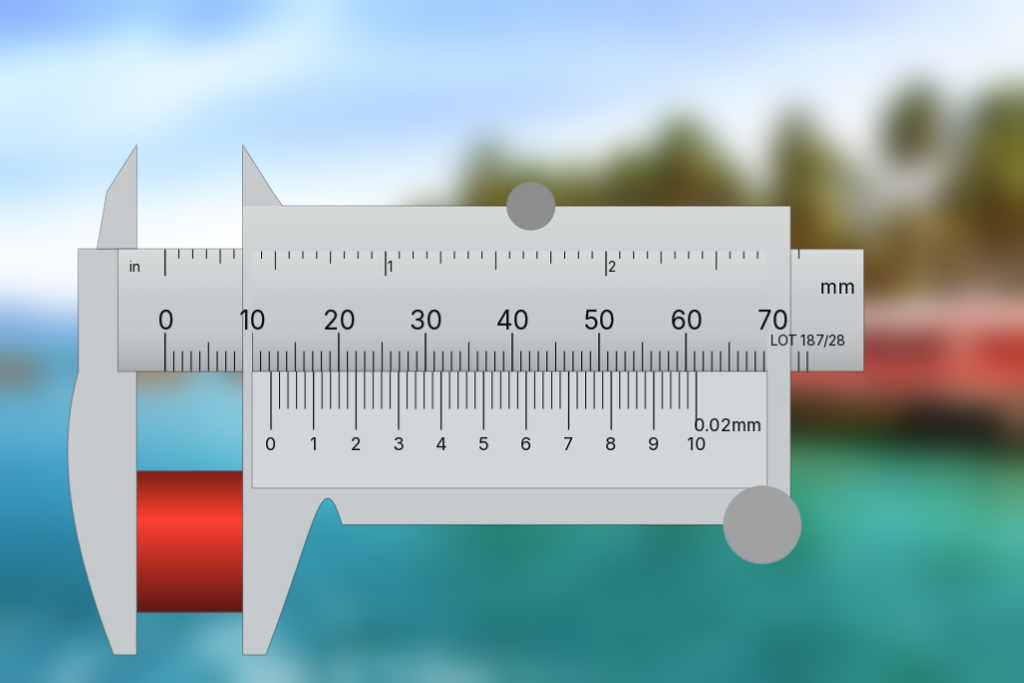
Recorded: 12.2
